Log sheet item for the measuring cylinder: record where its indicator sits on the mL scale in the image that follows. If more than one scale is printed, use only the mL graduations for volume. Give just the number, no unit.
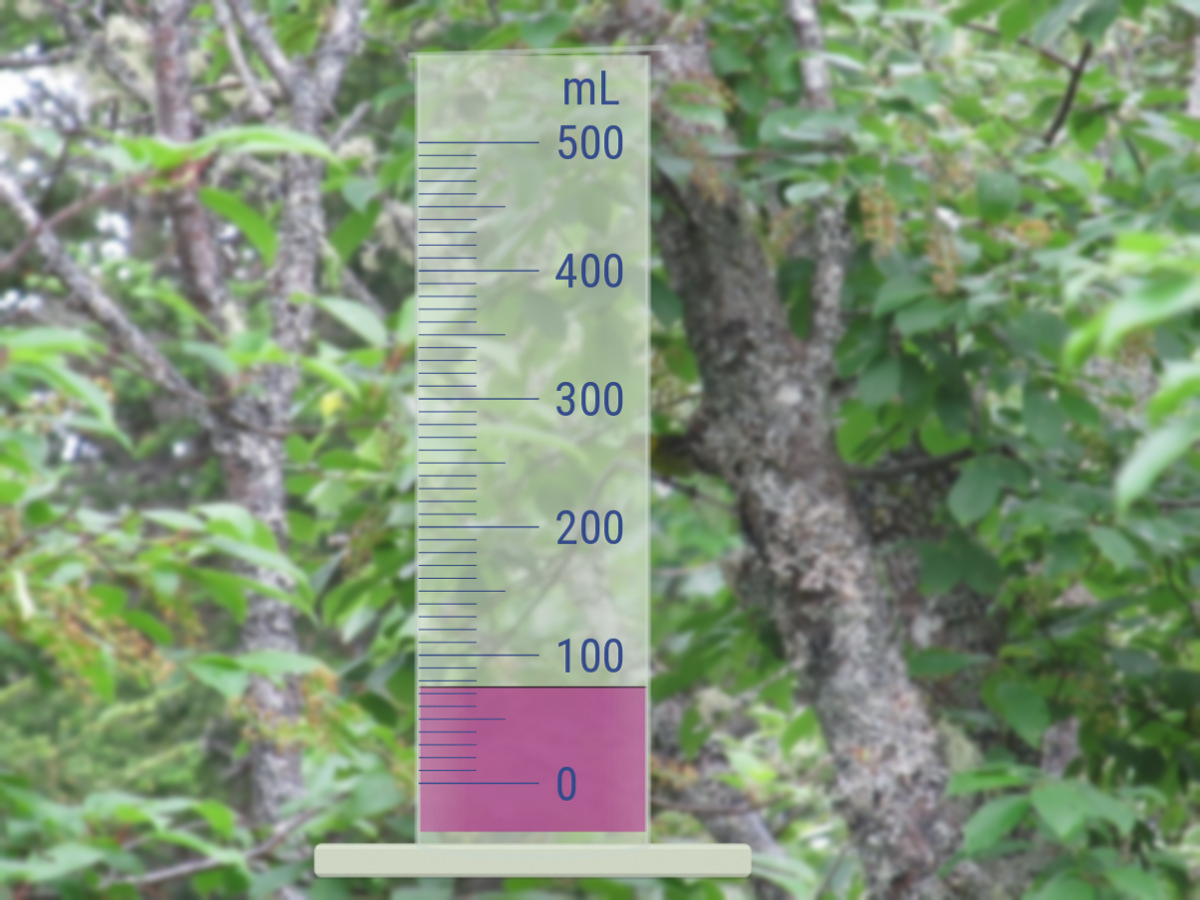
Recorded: 75
